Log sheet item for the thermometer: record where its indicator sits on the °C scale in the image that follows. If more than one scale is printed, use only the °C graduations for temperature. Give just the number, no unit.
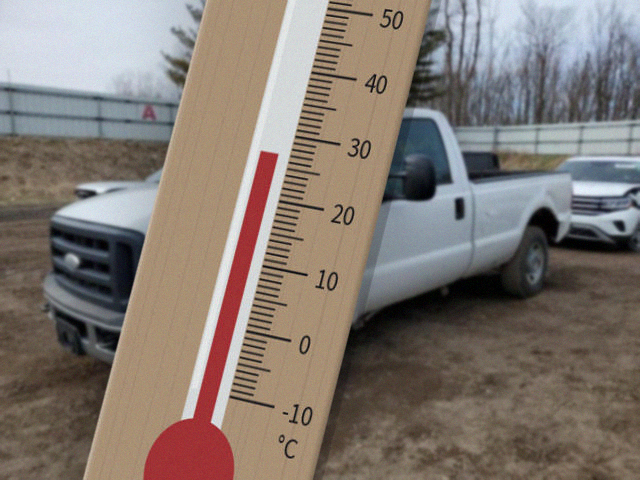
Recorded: 27
